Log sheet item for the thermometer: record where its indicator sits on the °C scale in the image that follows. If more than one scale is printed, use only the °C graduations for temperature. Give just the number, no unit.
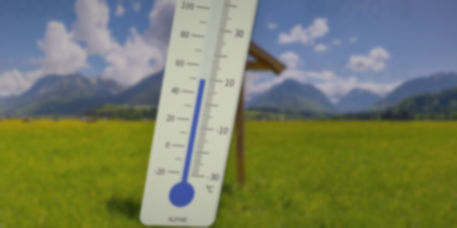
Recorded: 10
